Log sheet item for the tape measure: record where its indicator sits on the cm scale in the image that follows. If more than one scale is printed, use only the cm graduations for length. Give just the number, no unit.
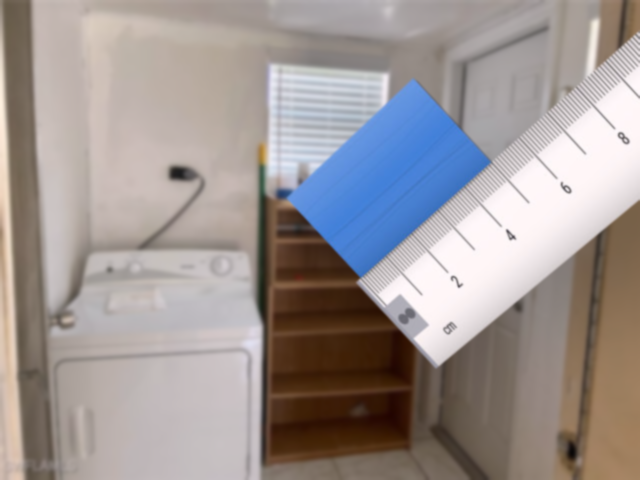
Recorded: 5
